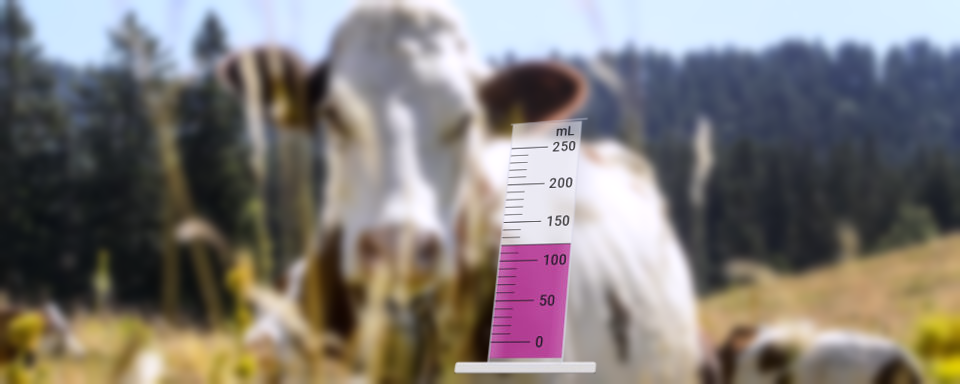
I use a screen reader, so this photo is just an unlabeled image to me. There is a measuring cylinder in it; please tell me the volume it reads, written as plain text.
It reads 120 mL
